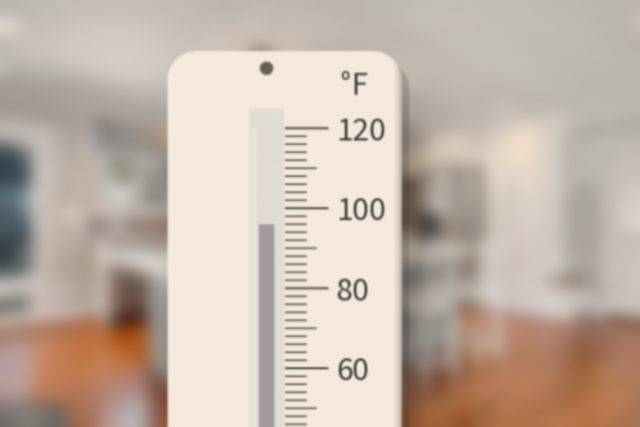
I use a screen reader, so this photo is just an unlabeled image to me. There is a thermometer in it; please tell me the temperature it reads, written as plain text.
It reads 96 °F
